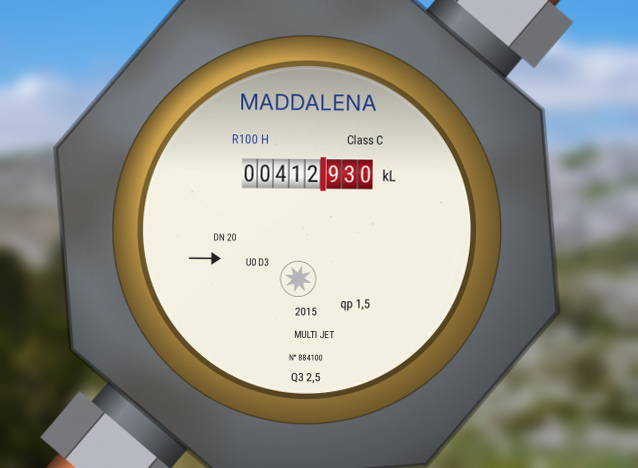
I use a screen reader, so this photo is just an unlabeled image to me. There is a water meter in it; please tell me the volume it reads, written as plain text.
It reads 412.930 kL
